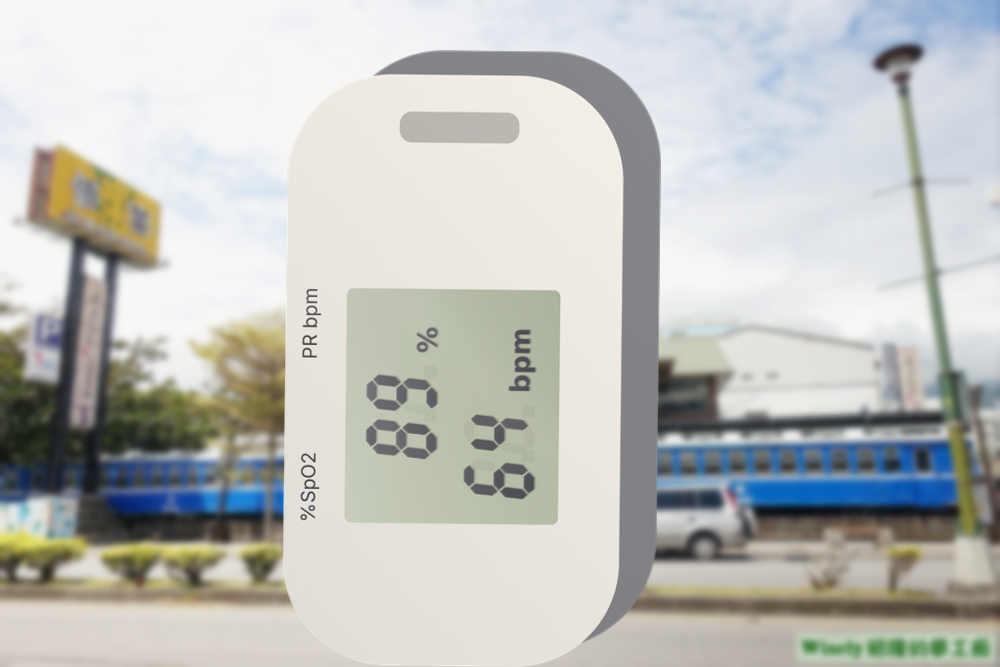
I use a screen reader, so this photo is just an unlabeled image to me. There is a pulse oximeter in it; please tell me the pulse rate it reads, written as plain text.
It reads 64 bpm
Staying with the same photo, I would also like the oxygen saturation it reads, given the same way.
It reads 89 %
